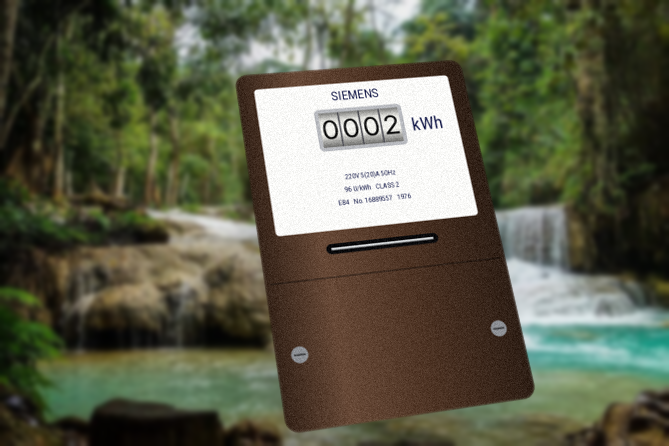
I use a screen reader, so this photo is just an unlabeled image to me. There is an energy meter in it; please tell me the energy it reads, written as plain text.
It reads 2 kWh
